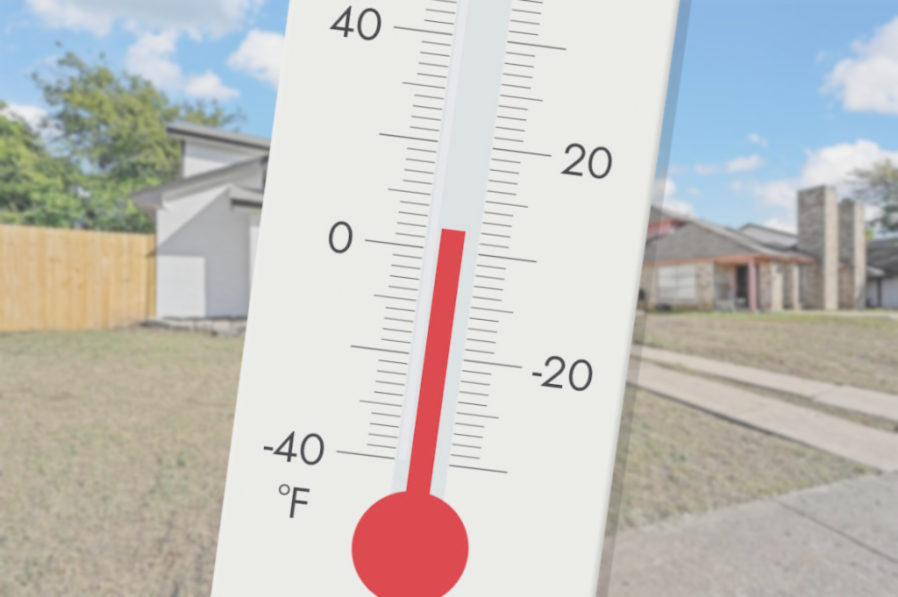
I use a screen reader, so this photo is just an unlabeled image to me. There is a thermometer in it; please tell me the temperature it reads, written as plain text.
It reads 4 °F
